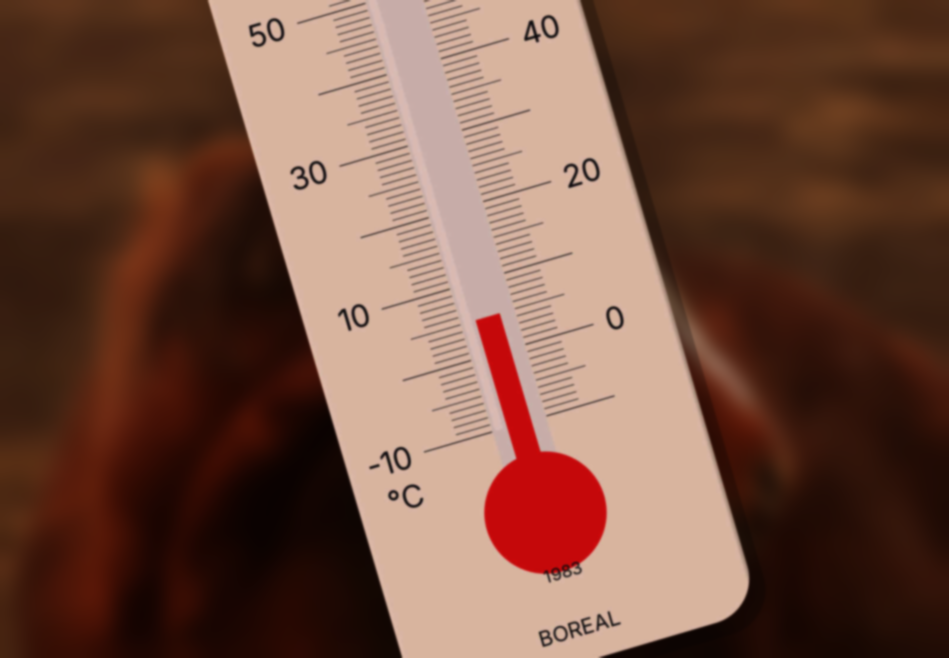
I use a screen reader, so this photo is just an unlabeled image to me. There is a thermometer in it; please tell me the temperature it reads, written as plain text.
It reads 5 °C
